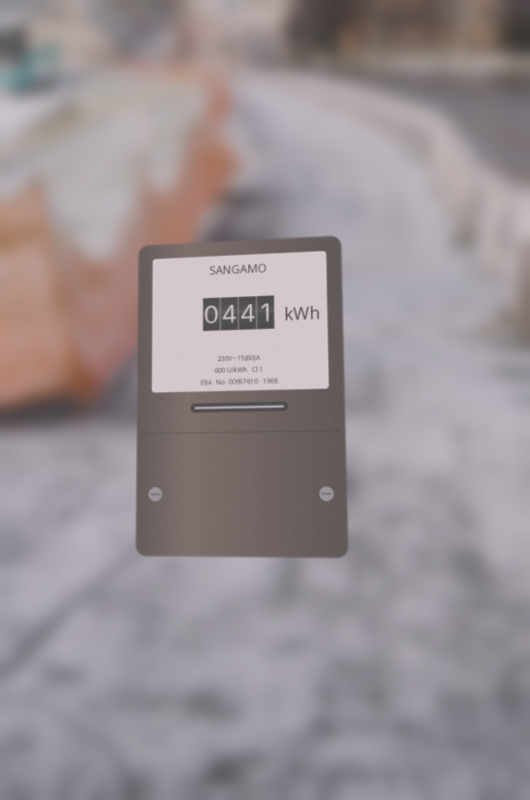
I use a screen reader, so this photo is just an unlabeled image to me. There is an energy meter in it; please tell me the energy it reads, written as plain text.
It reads 441 kWh
